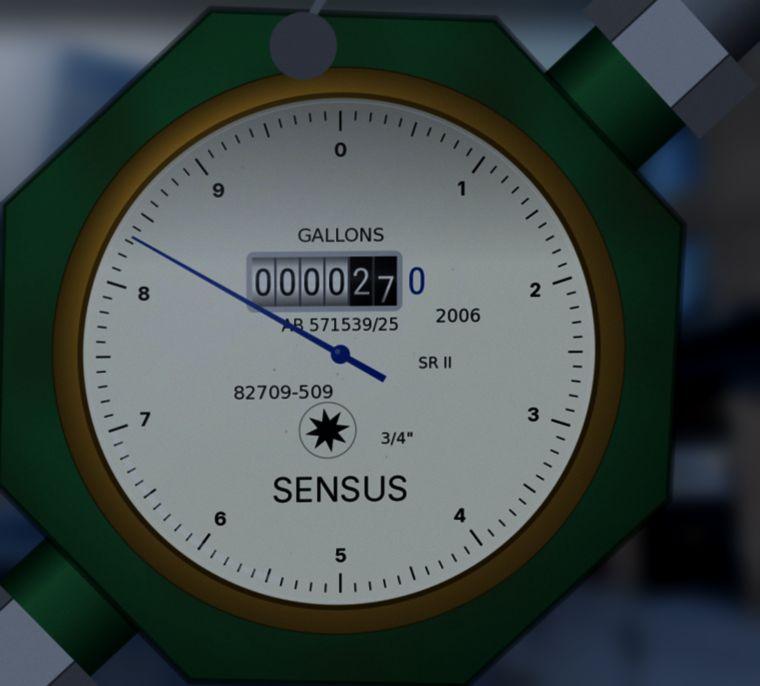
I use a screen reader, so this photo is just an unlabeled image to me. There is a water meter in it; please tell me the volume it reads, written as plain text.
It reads 268.3 gal
